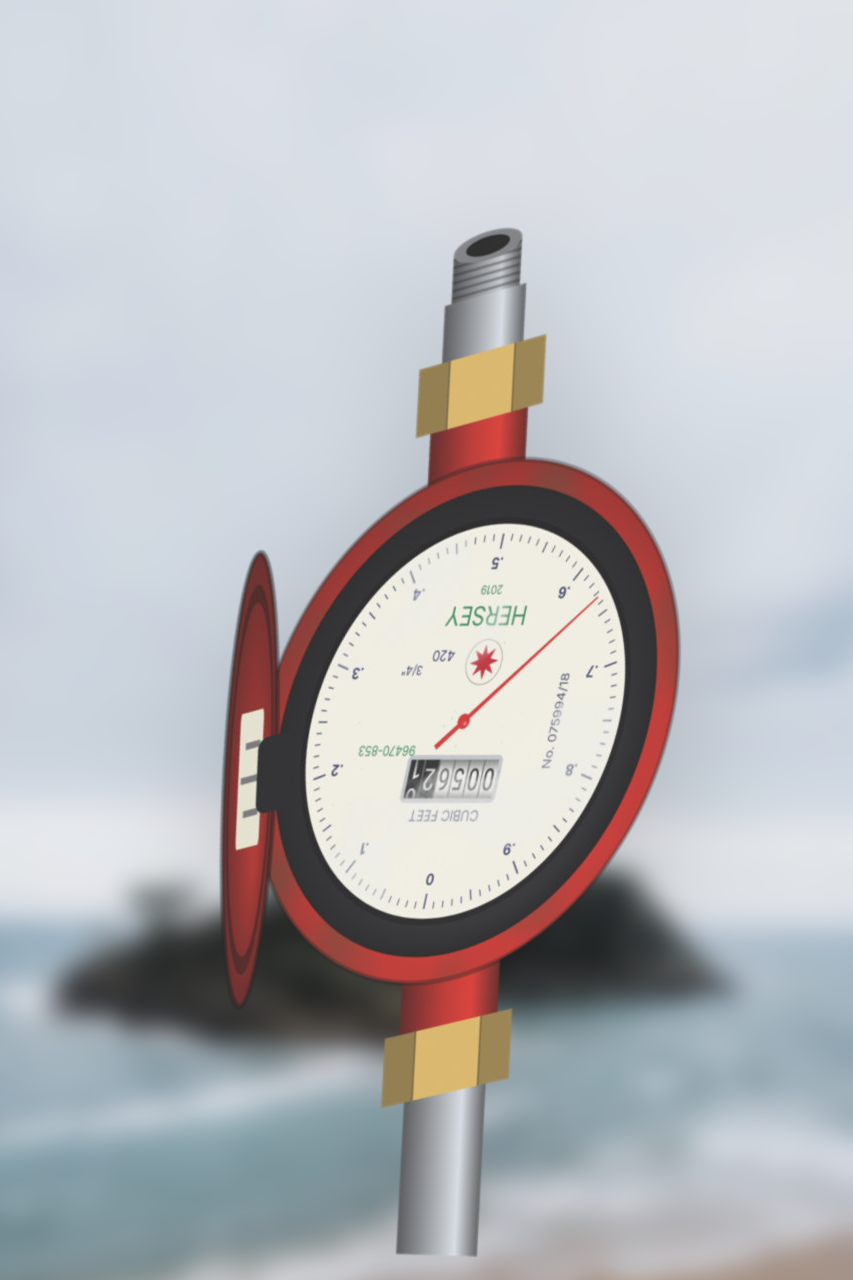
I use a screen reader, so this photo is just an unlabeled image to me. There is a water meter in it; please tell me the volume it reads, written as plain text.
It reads 5620.63 ft³
